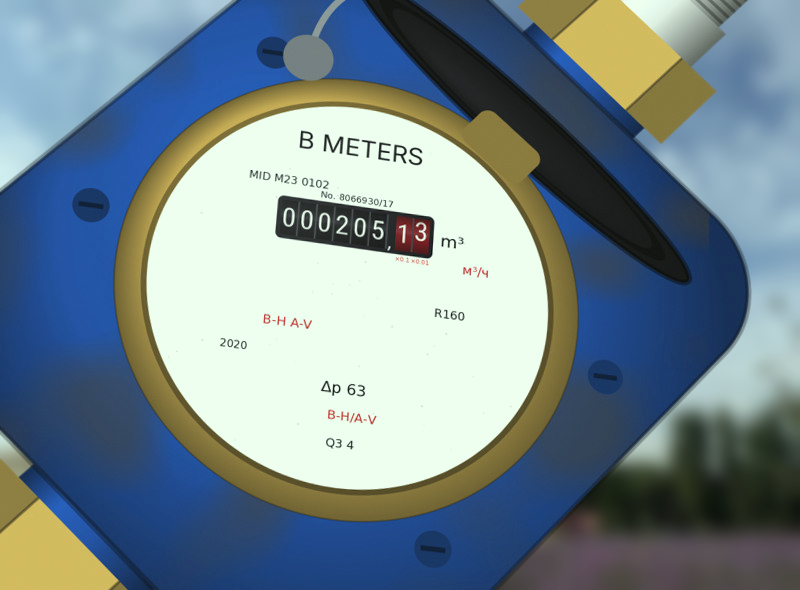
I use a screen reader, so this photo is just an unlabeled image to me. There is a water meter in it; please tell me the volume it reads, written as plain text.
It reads 205.13 m³
